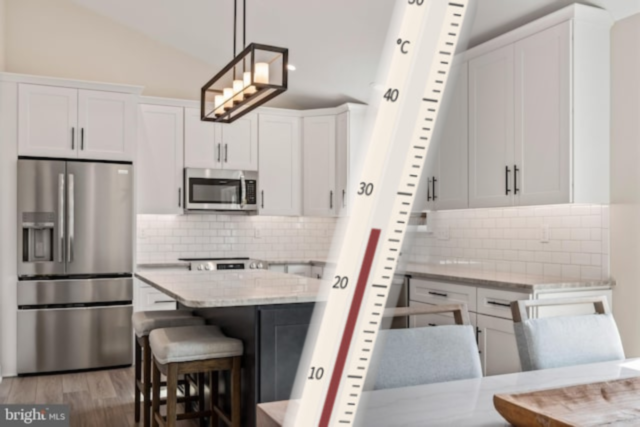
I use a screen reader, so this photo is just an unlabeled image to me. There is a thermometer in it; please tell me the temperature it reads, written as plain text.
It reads 26 °C
